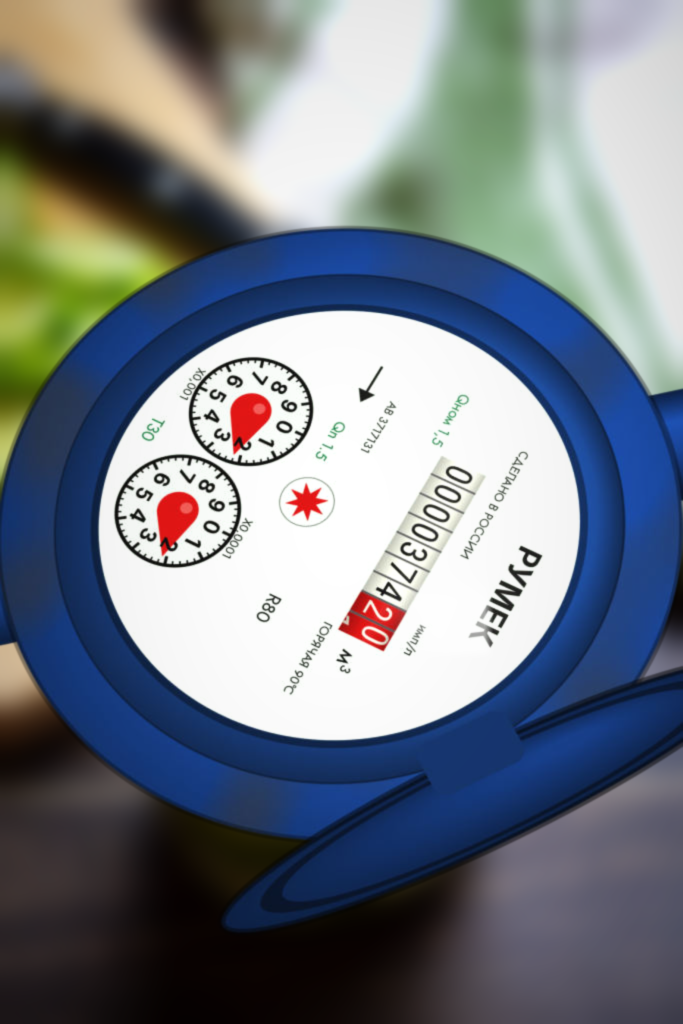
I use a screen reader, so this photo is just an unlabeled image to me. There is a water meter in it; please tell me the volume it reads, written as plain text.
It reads 374.2022 m³
